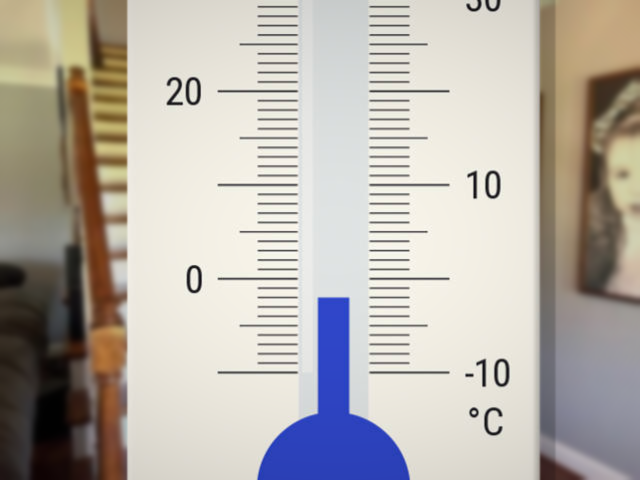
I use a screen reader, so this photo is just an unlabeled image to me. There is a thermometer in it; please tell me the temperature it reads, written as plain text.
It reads -2 °C
